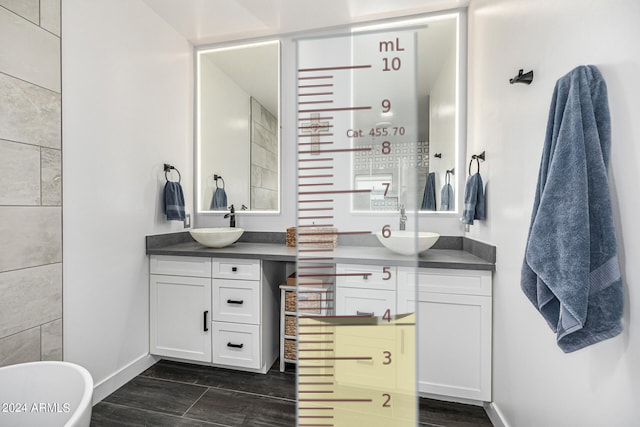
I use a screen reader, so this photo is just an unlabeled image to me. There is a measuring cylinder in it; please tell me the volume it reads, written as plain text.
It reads 3.8 mL
